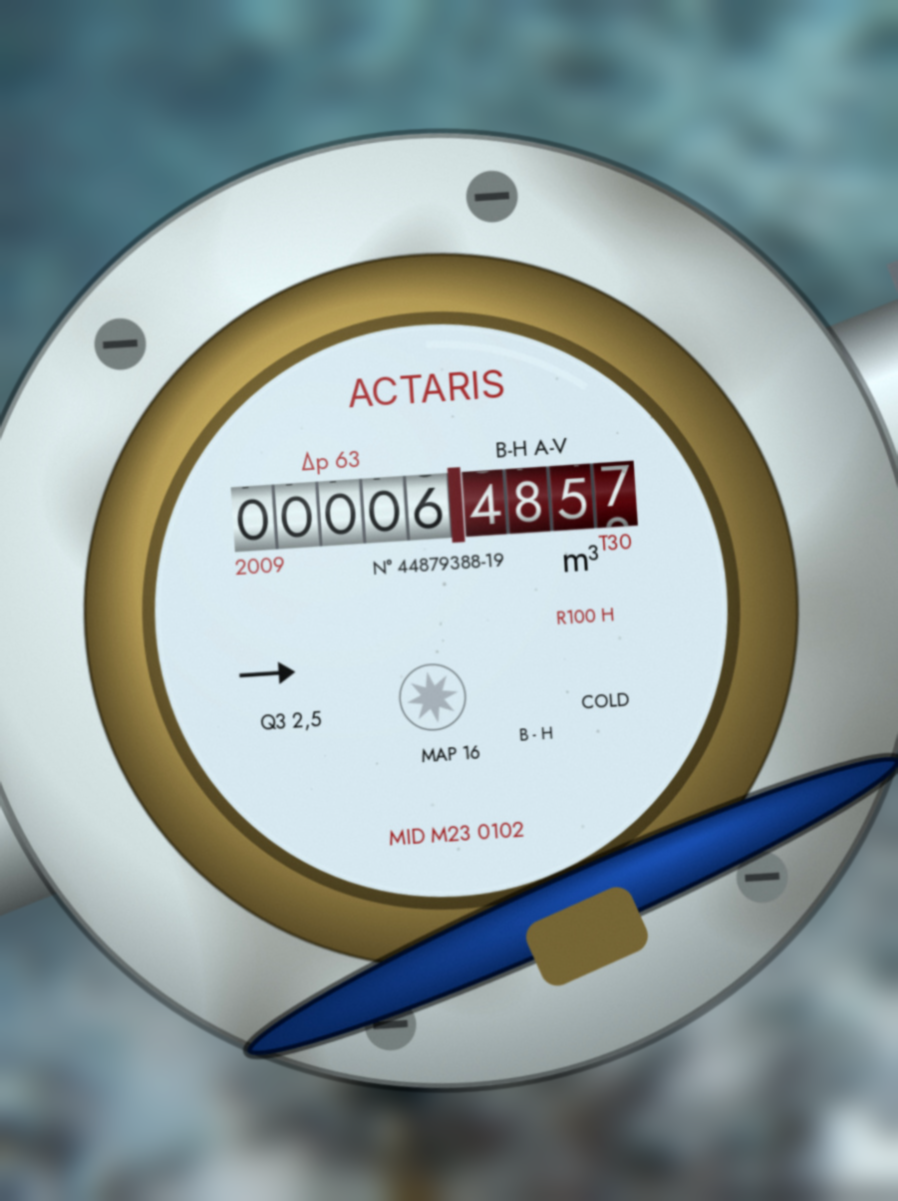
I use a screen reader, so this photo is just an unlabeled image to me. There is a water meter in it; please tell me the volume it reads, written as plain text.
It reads 6.4857 m³
